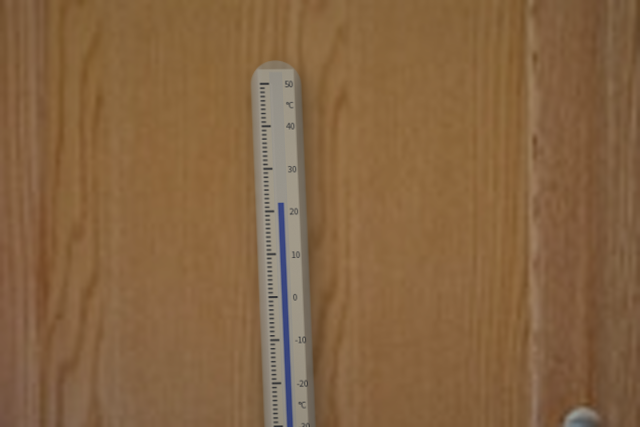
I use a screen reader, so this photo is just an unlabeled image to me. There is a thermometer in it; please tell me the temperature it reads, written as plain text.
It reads 22 °C
